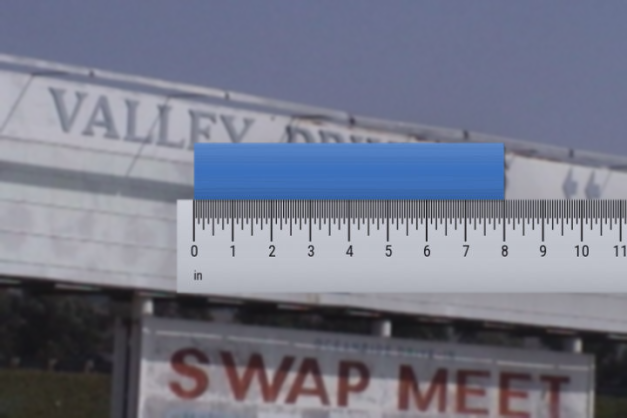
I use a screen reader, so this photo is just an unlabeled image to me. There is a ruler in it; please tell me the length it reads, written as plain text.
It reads 8 in
